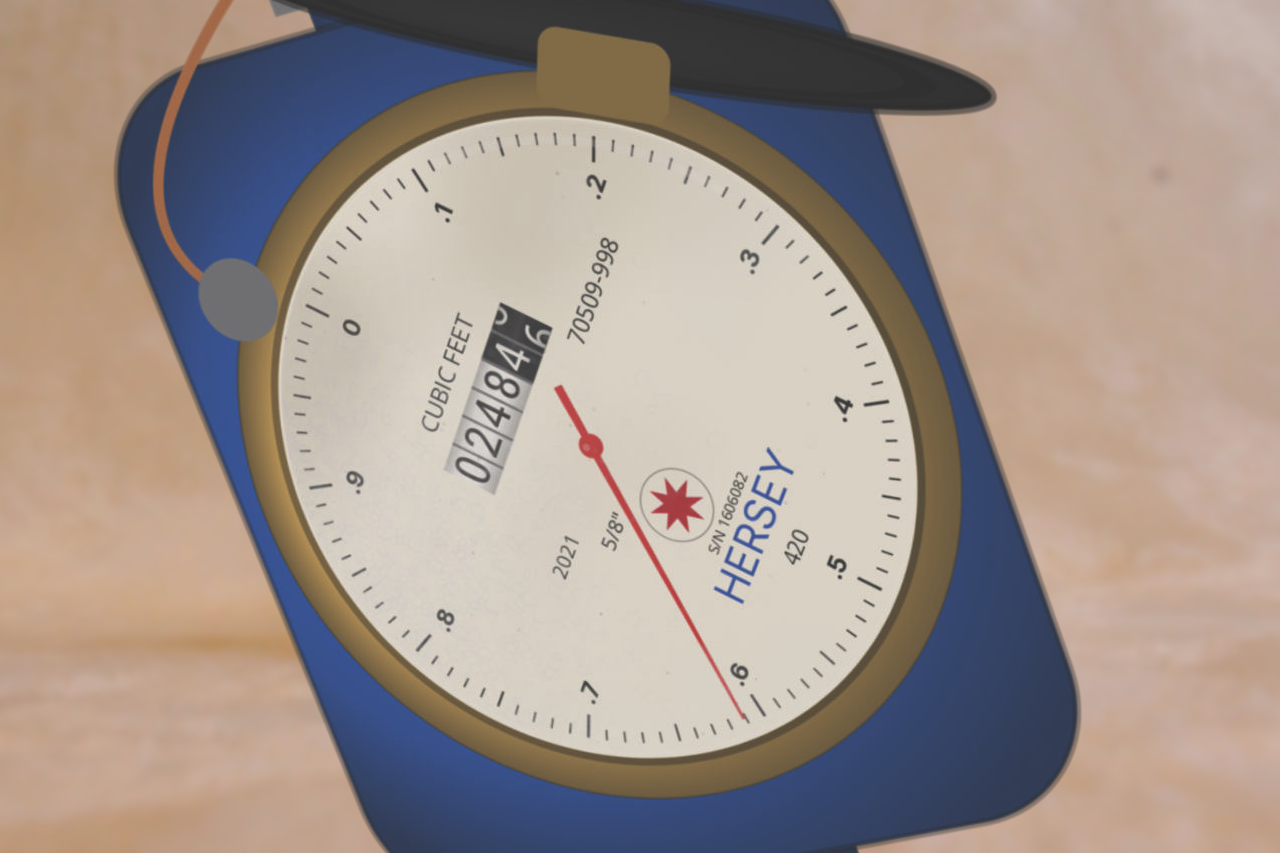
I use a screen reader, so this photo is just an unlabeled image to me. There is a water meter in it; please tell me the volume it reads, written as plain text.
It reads 24845.61 ft³
